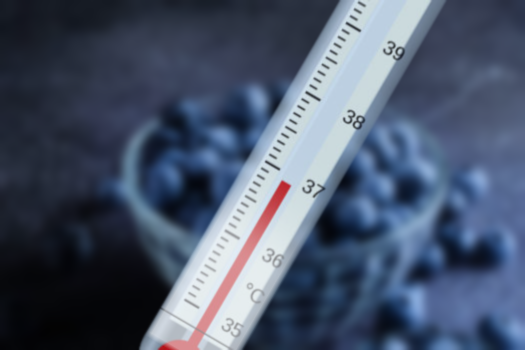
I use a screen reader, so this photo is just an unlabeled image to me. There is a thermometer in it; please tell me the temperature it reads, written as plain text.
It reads 36.9 °C
